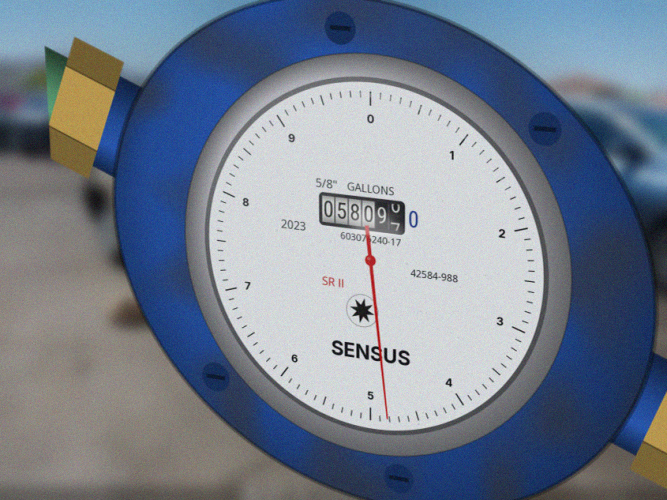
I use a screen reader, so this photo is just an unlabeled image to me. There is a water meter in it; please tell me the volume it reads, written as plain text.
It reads 580964.8 gal
